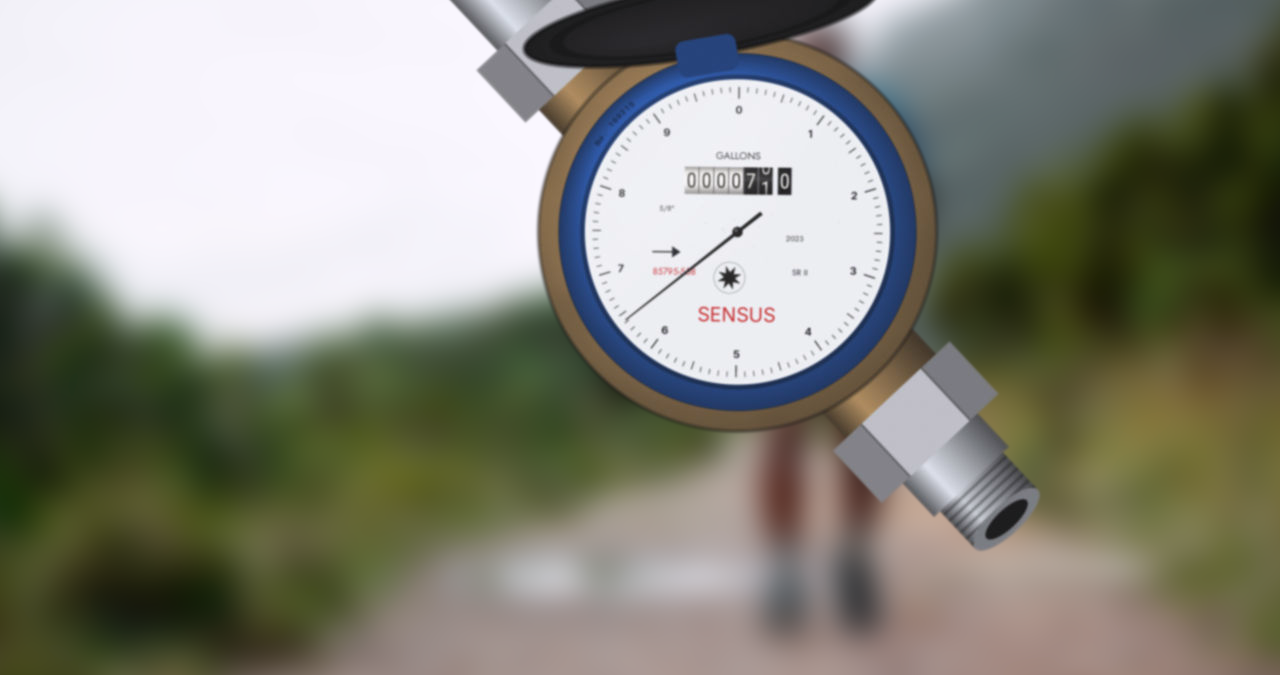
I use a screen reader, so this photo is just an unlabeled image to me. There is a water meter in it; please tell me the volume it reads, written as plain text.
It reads 706.4 gal
